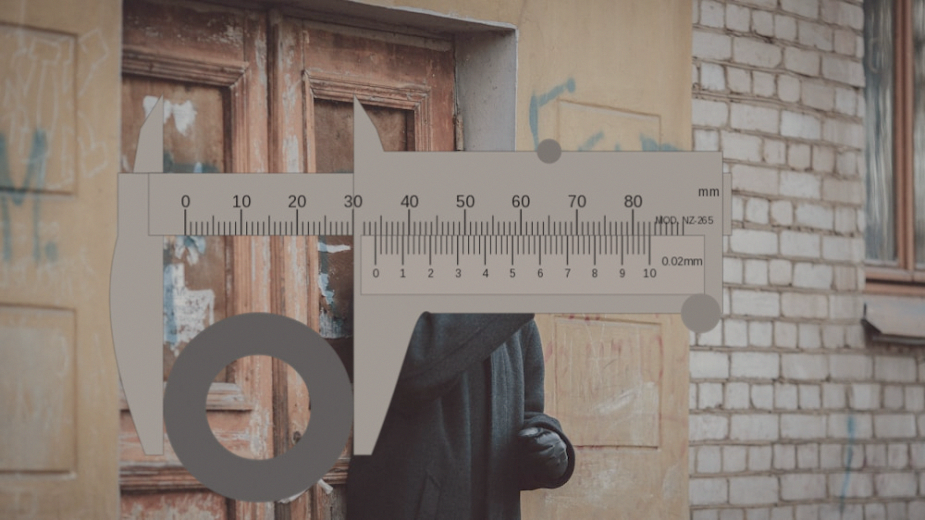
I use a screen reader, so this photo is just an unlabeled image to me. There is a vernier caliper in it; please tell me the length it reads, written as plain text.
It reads 34.0 mm
